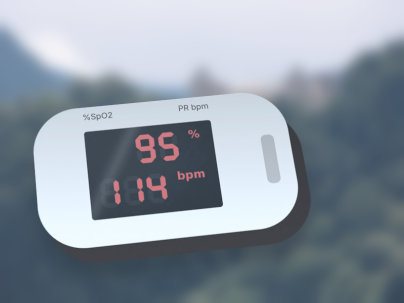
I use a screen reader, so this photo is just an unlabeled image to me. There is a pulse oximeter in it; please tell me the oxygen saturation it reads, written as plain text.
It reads 95 %
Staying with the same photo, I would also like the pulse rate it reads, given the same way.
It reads 114 bpm
